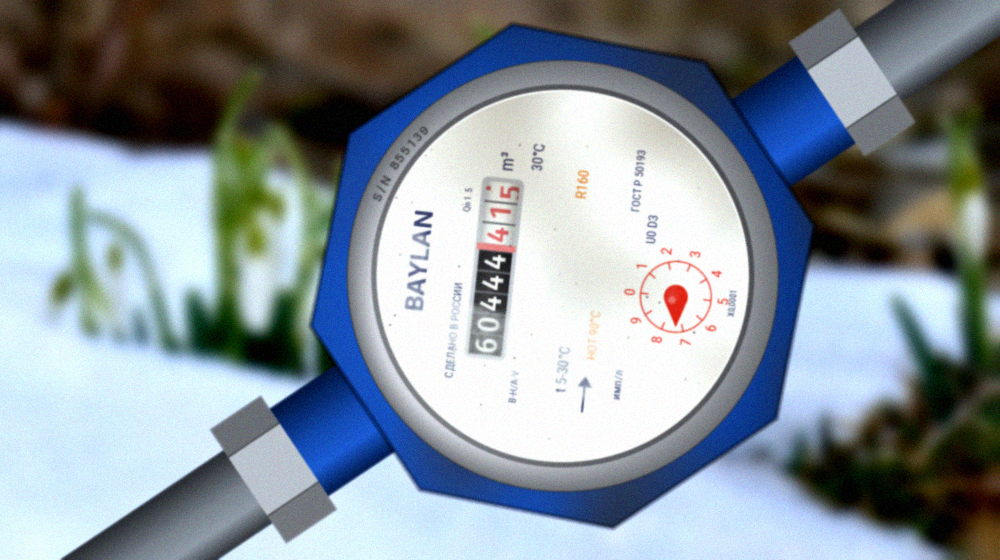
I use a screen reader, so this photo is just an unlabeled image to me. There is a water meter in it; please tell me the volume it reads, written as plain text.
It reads 60444.4147 m³
